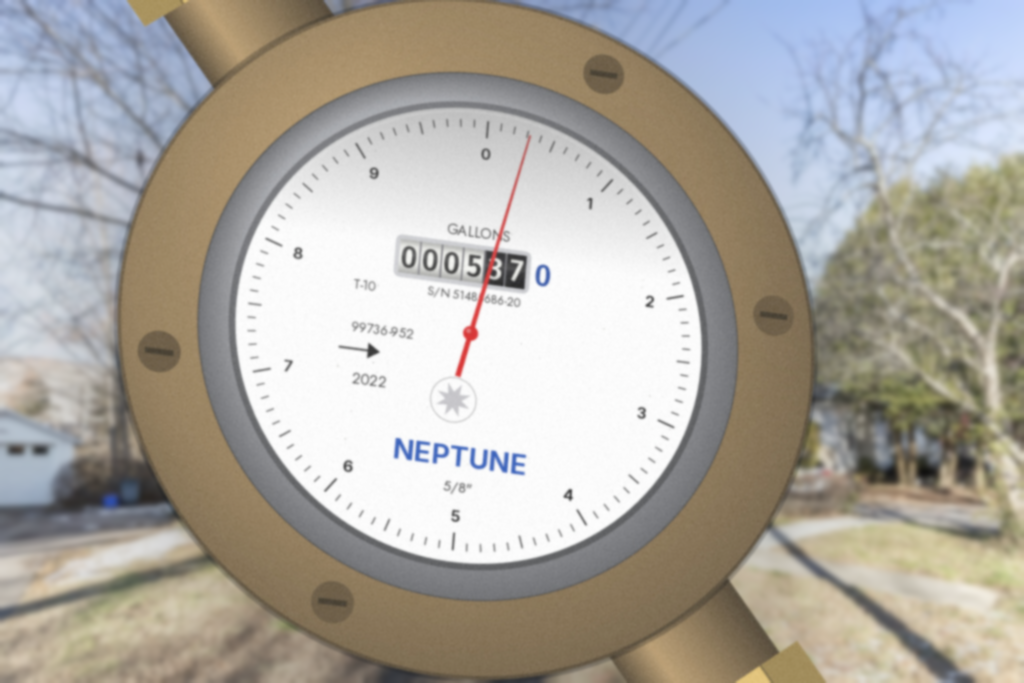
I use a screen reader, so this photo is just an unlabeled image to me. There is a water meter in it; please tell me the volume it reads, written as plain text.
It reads 5370.3 gal
